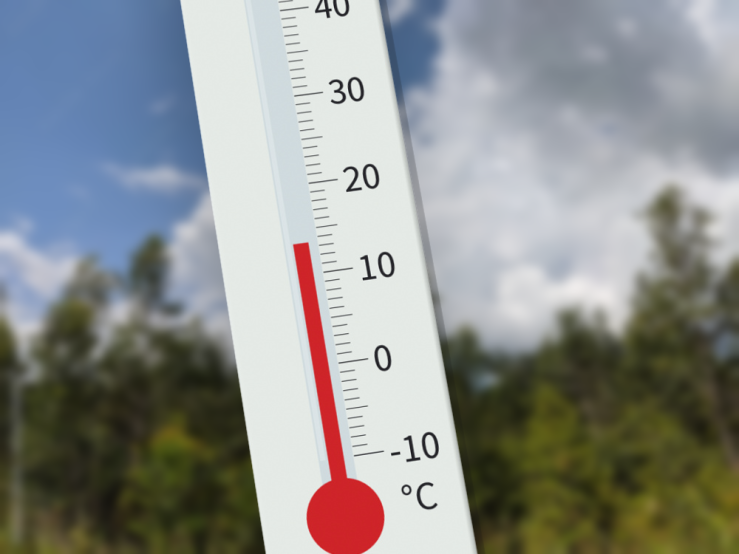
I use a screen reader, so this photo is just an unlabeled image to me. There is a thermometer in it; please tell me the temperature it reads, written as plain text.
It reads 13.5 °C
